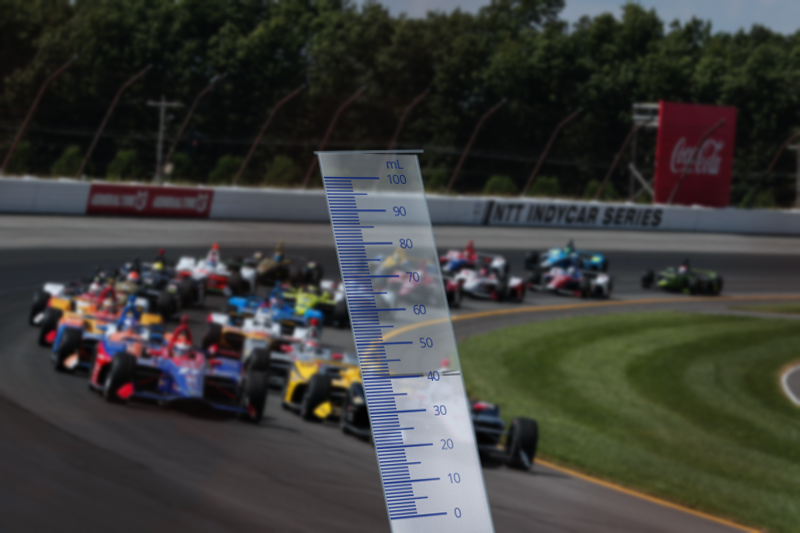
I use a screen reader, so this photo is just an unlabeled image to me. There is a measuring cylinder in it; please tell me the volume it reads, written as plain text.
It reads 40 mL
